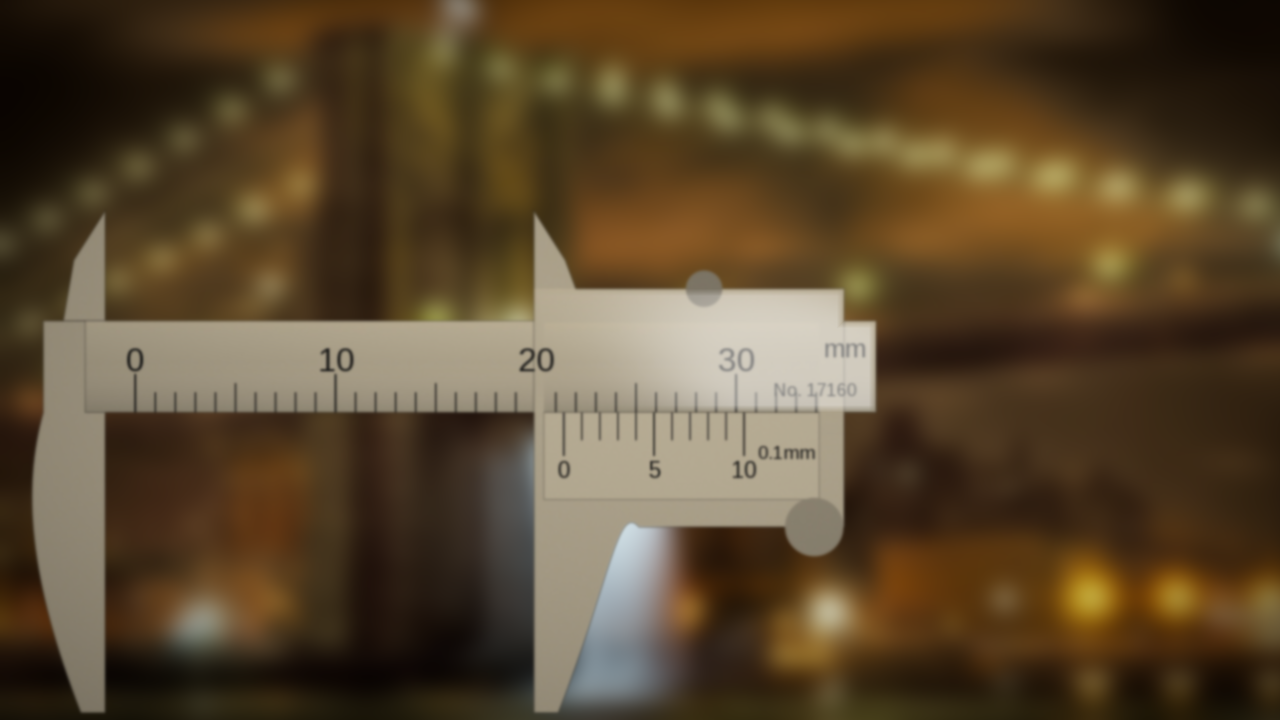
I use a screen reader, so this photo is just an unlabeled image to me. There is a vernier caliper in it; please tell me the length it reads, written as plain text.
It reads 21.4 mm
